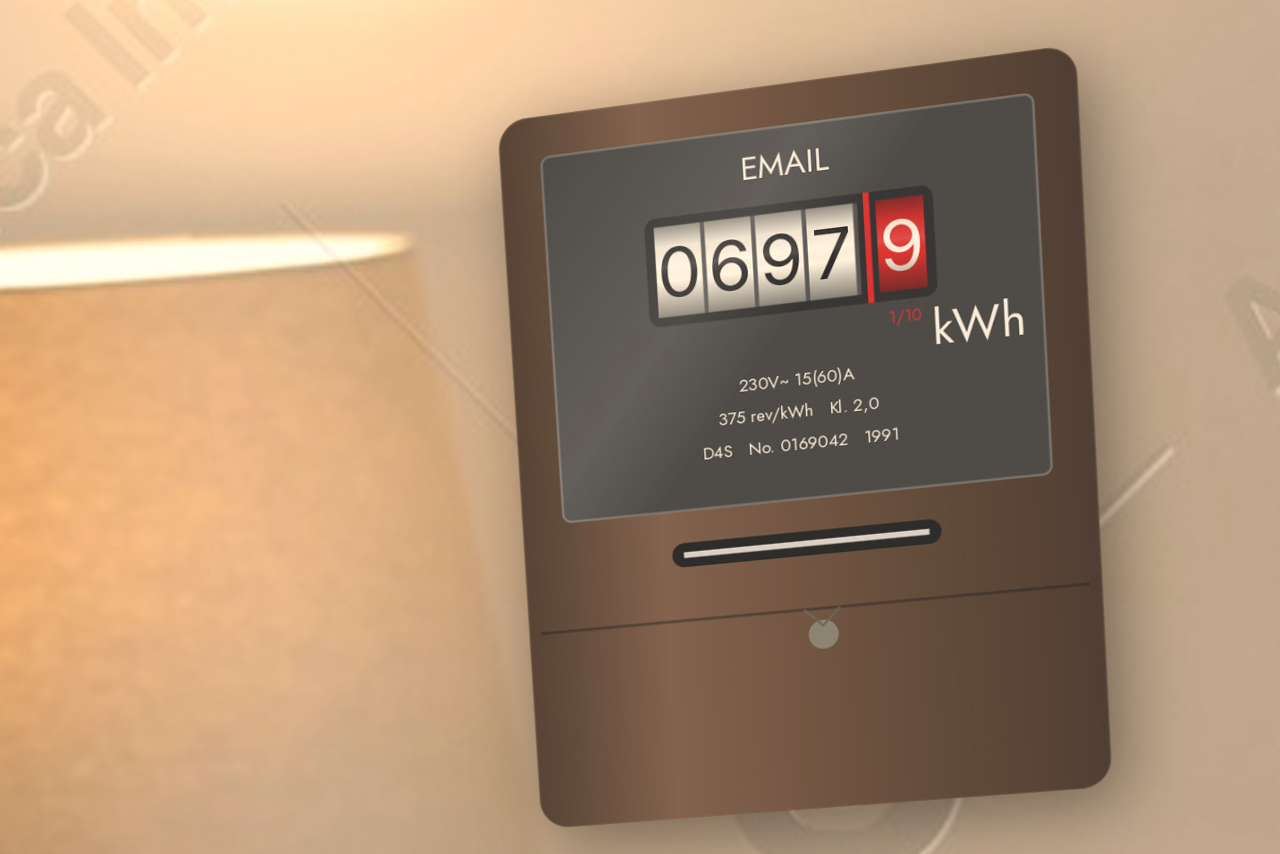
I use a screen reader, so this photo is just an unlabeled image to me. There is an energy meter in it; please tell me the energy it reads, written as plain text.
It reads 697.9 kWh
